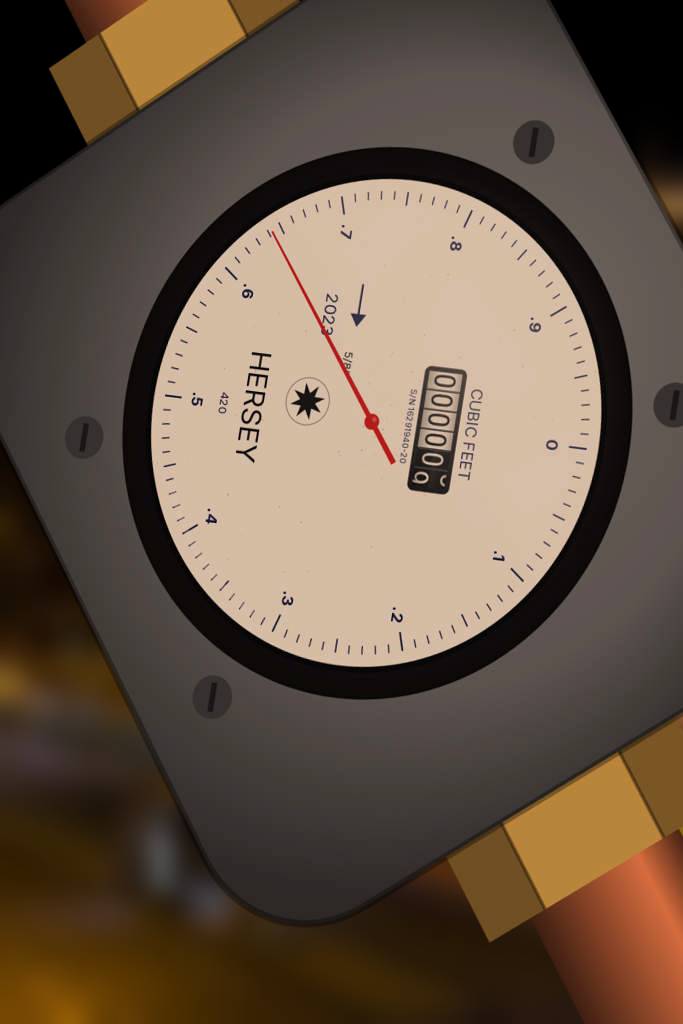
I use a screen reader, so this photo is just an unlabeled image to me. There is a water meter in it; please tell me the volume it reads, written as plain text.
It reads 8.64 ft³
